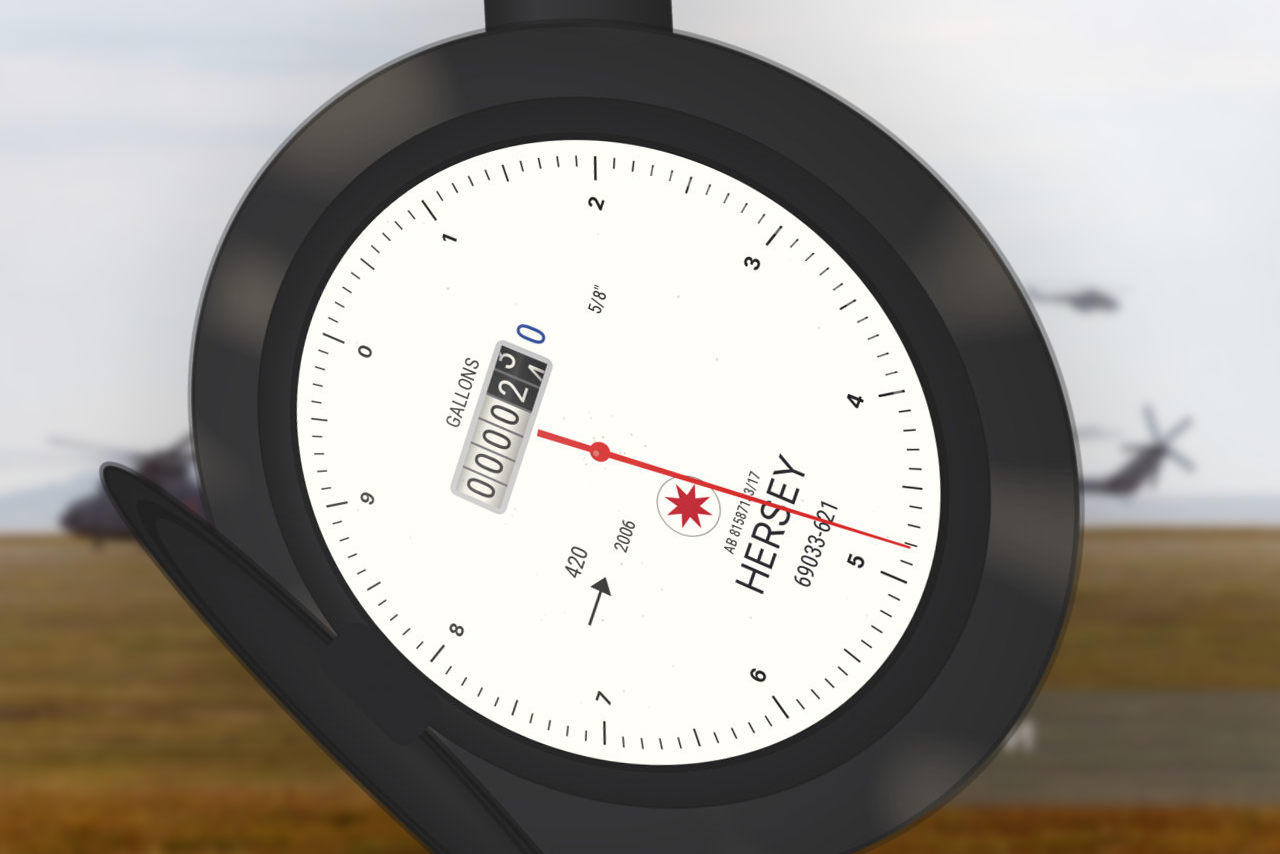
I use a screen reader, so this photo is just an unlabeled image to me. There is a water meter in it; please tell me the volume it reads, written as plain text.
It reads 234.8 gal
